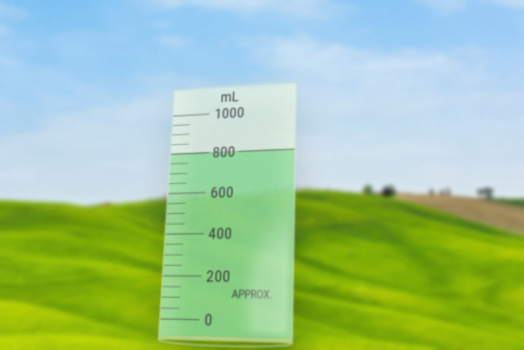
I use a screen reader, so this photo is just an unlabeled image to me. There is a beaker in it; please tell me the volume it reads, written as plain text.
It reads 800 mL
